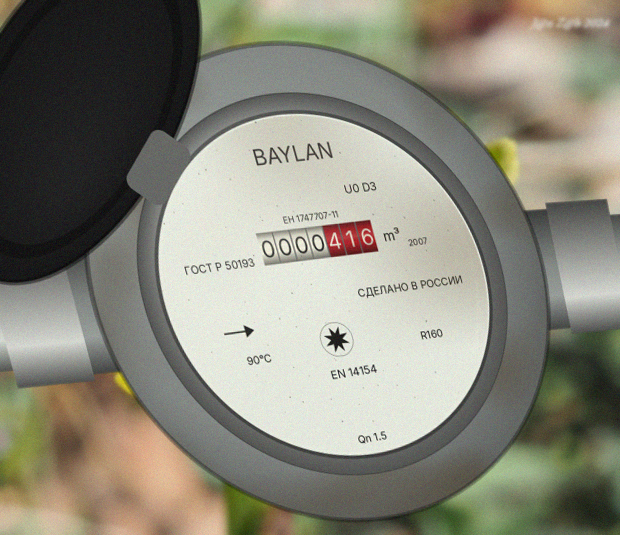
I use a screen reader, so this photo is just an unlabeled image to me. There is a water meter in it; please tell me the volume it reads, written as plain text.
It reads 0.416 m³
